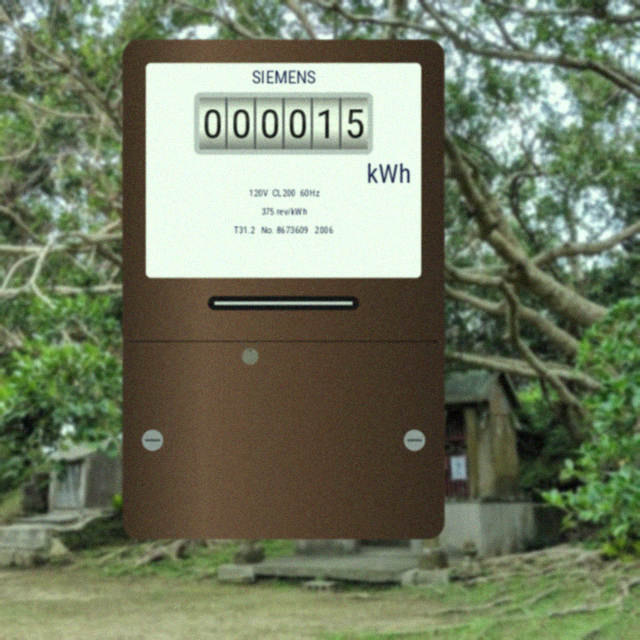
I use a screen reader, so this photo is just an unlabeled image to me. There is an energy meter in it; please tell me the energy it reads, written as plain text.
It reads 15 kWh
